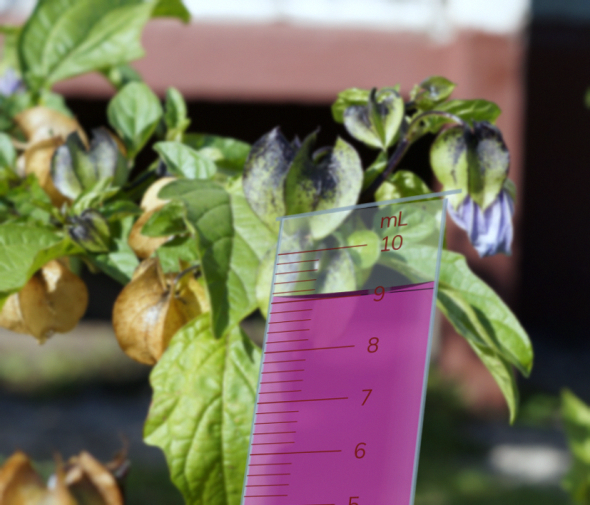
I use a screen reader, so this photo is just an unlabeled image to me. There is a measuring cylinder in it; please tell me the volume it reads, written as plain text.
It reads 9 mL
